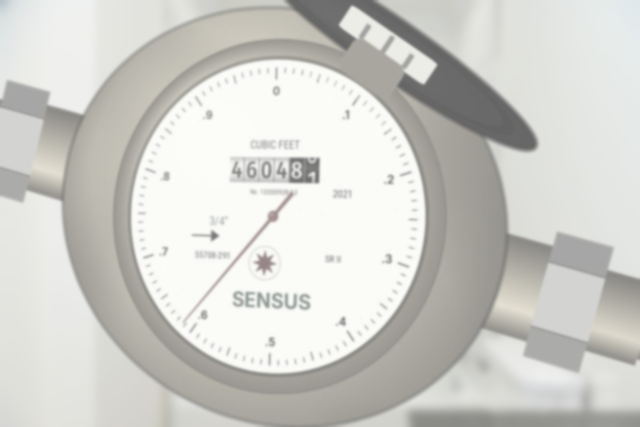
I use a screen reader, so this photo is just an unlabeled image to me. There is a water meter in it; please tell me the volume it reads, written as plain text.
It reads 460480.61 ft³
